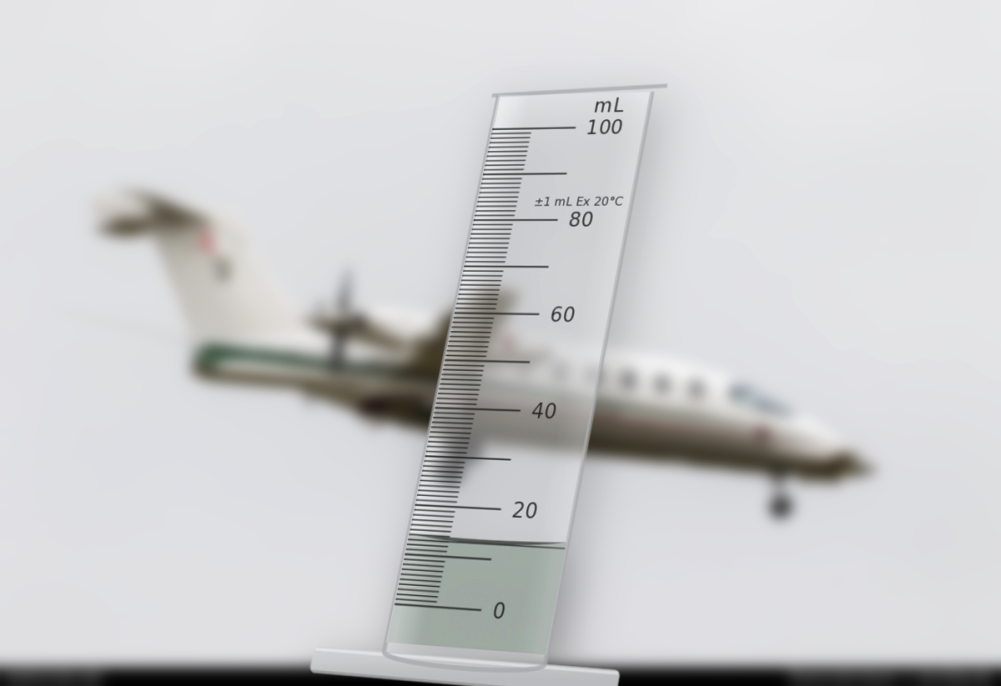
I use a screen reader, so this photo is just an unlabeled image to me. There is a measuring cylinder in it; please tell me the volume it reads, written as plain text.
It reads 13 mL
